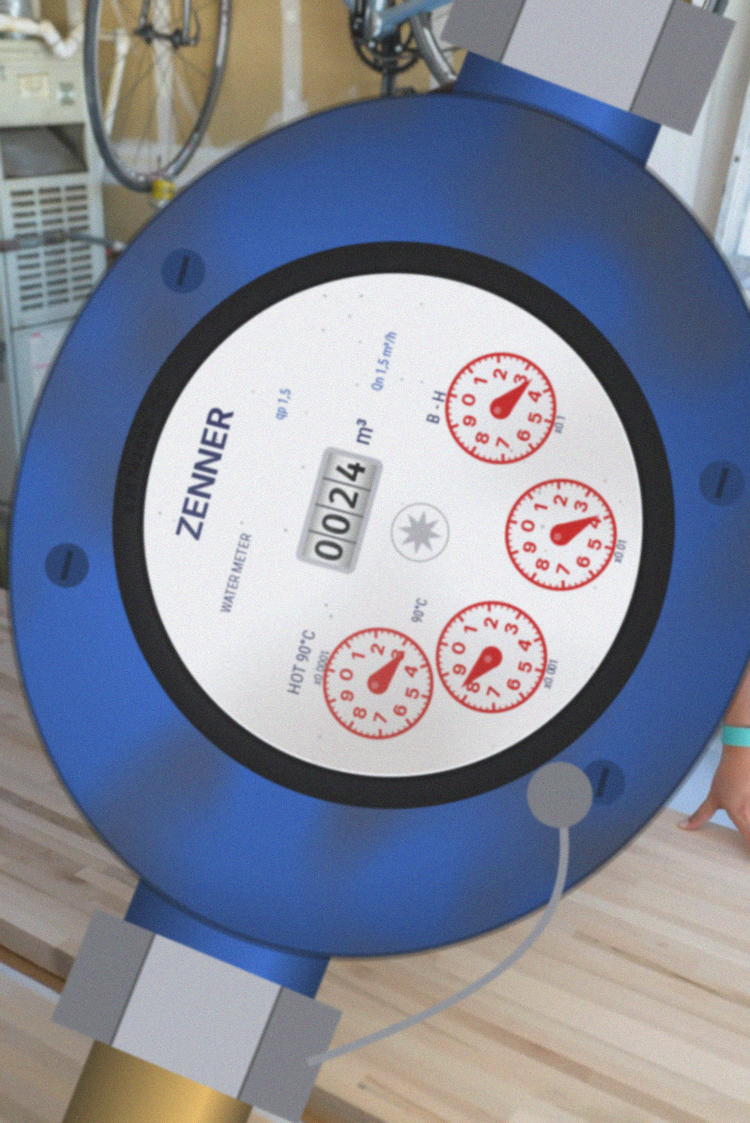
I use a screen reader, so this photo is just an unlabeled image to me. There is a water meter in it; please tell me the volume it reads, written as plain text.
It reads 24.3383 m³
